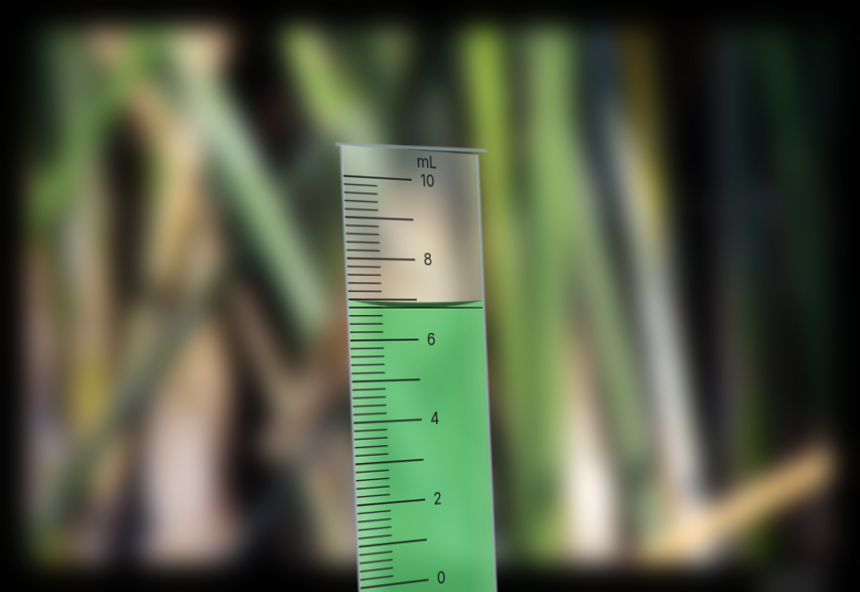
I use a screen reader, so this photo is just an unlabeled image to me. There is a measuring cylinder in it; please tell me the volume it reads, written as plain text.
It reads 6.8 mL
